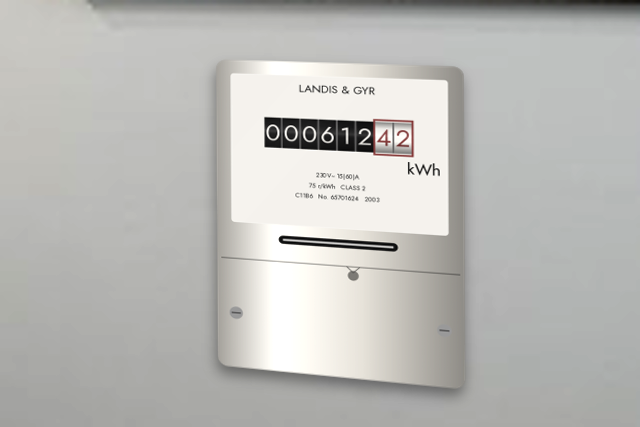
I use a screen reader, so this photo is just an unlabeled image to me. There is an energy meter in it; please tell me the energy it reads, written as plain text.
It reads 612.42 kWh
